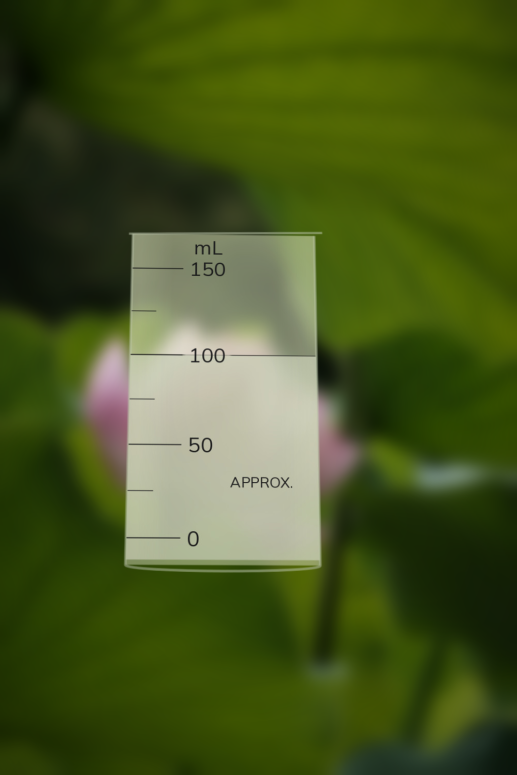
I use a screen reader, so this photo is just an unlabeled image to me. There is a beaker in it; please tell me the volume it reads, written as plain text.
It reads 100 mL
